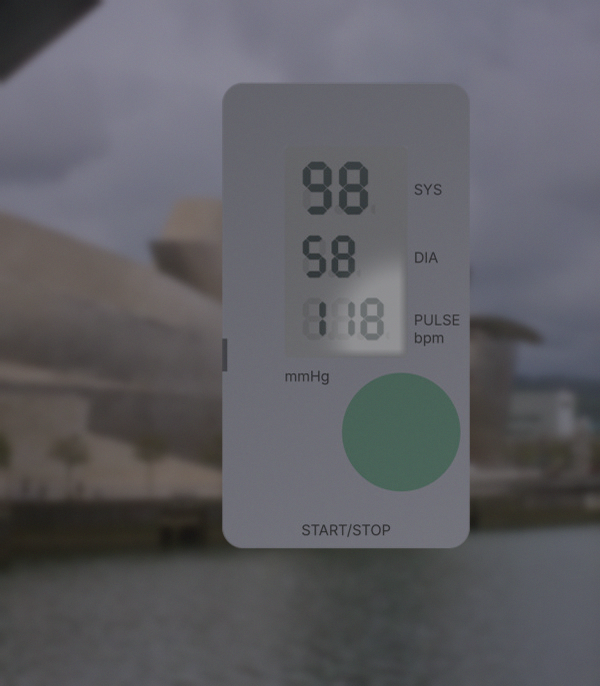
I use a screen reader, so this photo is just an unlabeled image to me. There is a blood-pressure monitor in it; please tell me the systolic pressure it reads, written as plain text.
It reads 98 mmHg
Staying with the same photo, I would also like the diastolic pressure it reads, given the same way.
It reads 58 mmHg
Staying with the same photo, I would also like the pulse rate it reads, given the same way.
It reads 118 bpm
